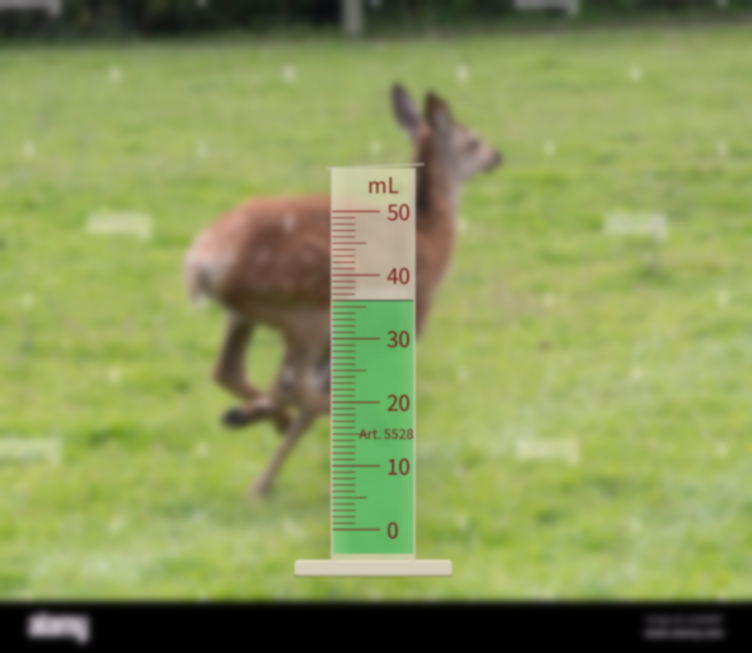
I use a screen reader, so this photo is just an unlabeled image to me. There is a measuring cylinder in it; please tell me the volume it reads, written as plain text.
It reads 36 mL
